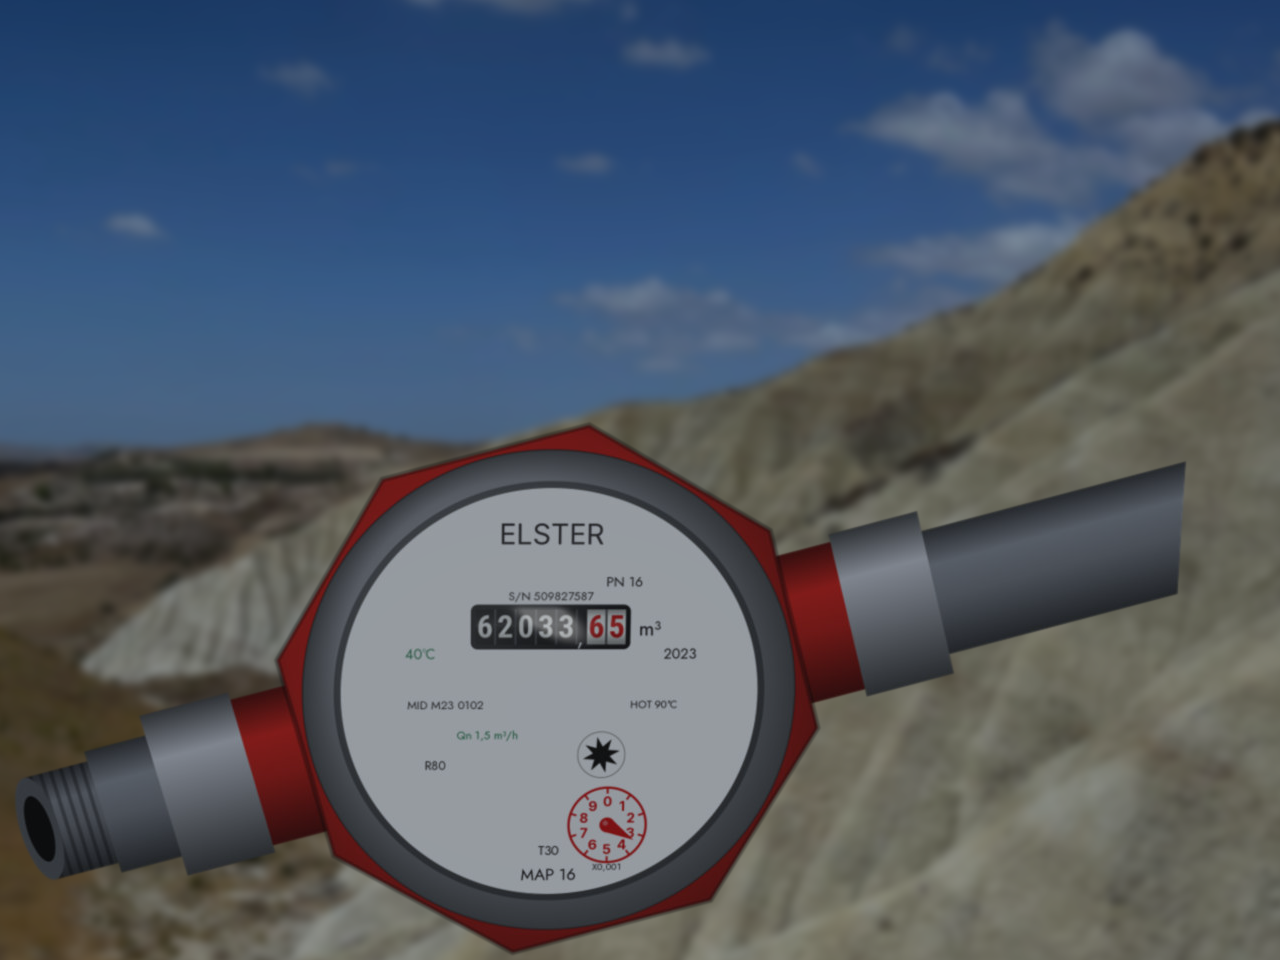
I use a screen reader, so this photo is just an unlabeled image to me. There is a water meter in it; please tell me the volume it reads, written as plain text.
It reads 62033.653 m³
